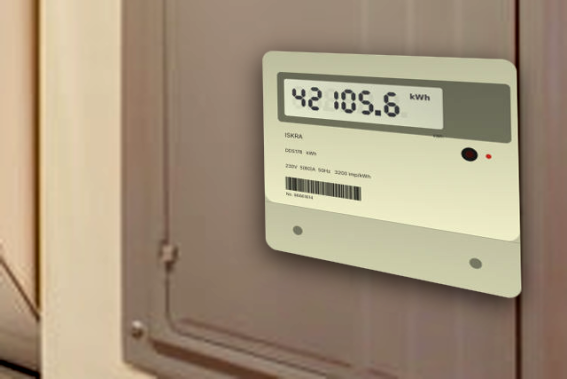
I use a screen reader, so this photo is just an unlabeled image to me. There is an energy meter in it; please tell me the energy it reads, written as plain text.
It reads 42105.6 kWh
